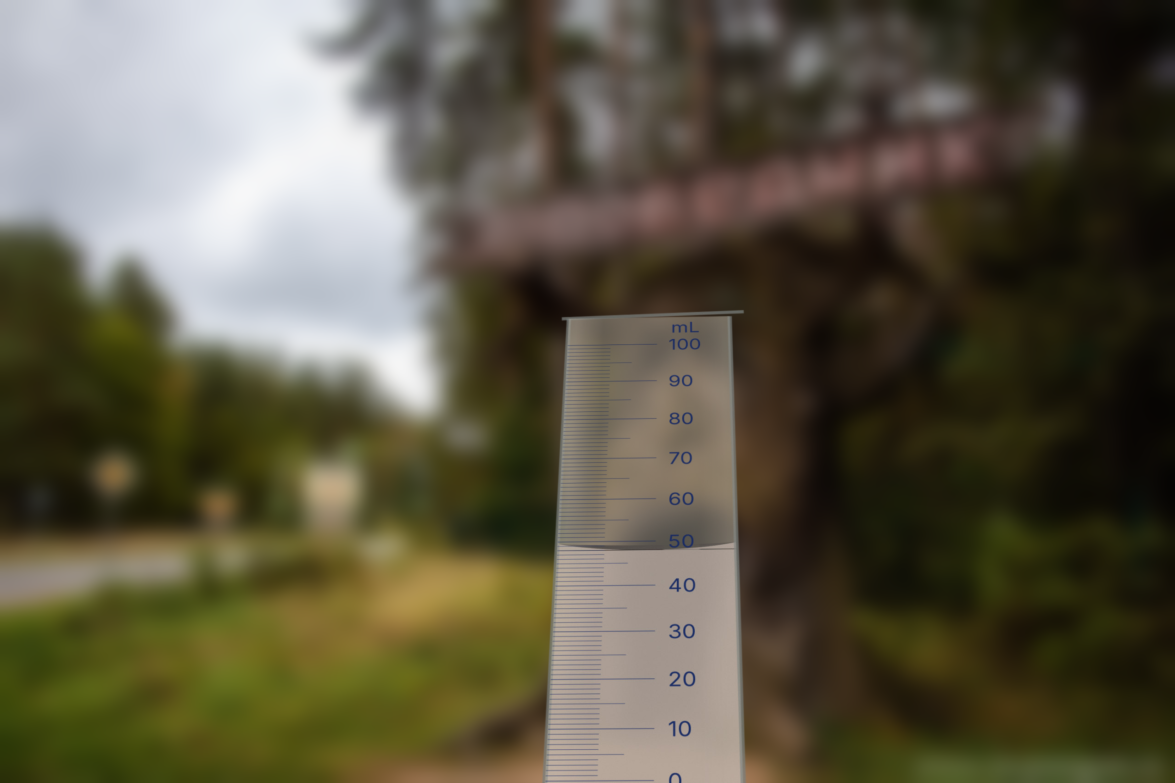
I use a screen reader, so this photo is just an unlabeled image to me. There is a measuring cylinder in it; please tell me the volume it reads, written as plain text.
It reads 48 mL
